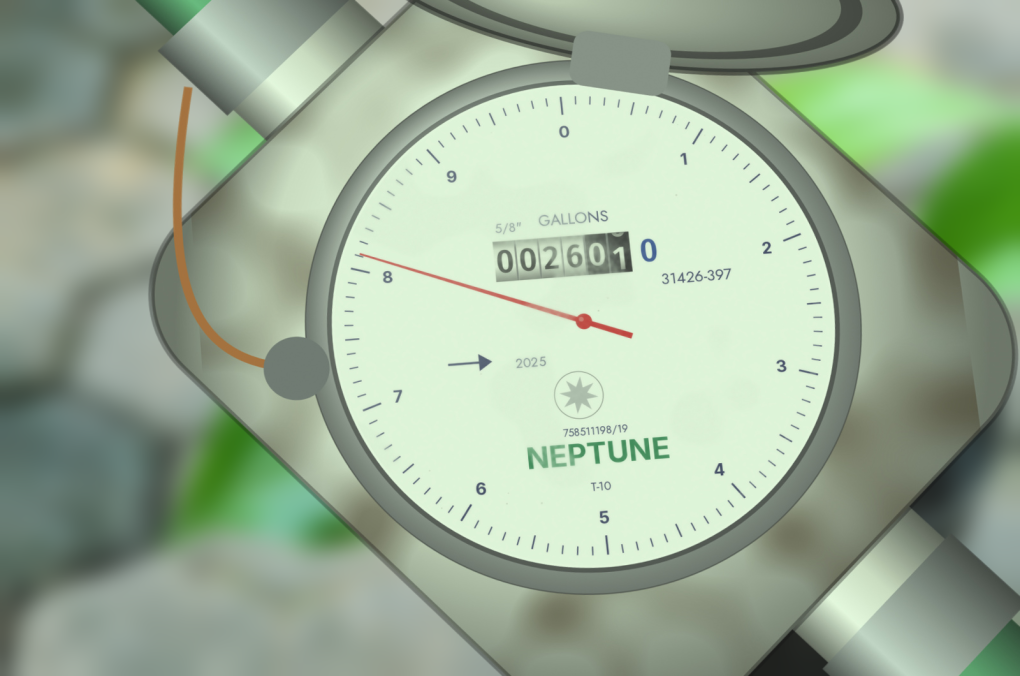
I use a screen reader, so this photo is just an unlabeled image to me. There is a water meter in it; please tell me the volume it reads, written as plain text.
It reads 26008.1 gal
